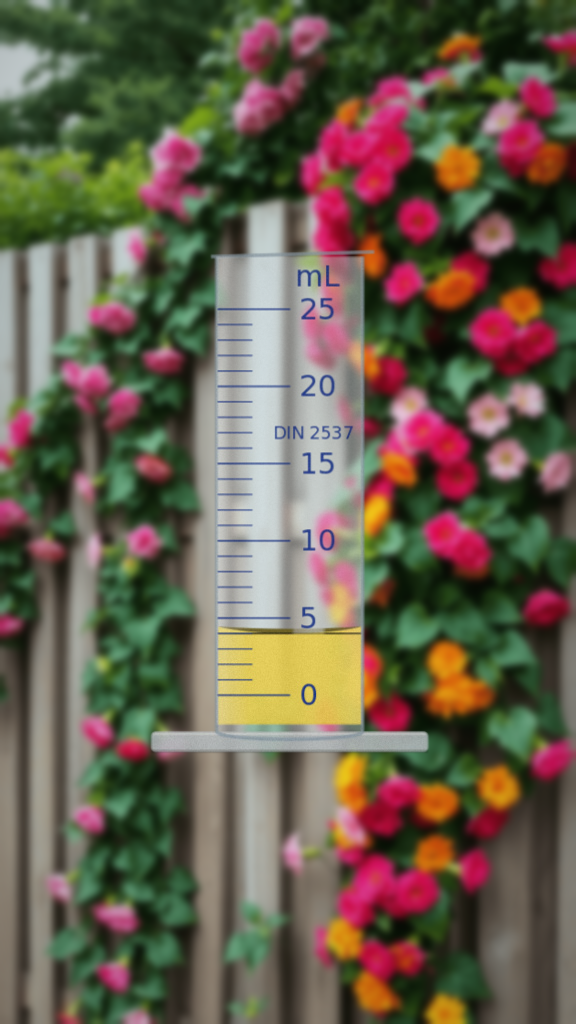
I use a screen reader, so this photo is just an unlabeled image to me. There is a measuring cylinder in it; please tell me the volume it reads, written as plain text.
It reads 4 mL
